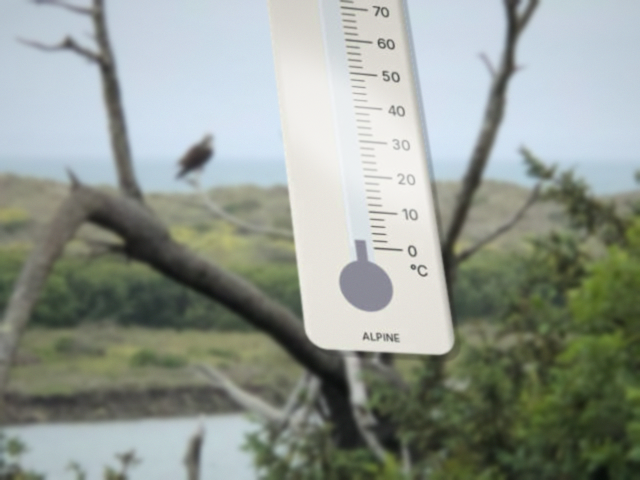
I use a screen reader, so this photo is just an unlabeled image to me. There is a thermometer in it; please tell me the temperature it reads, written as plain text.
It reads 2 °C
